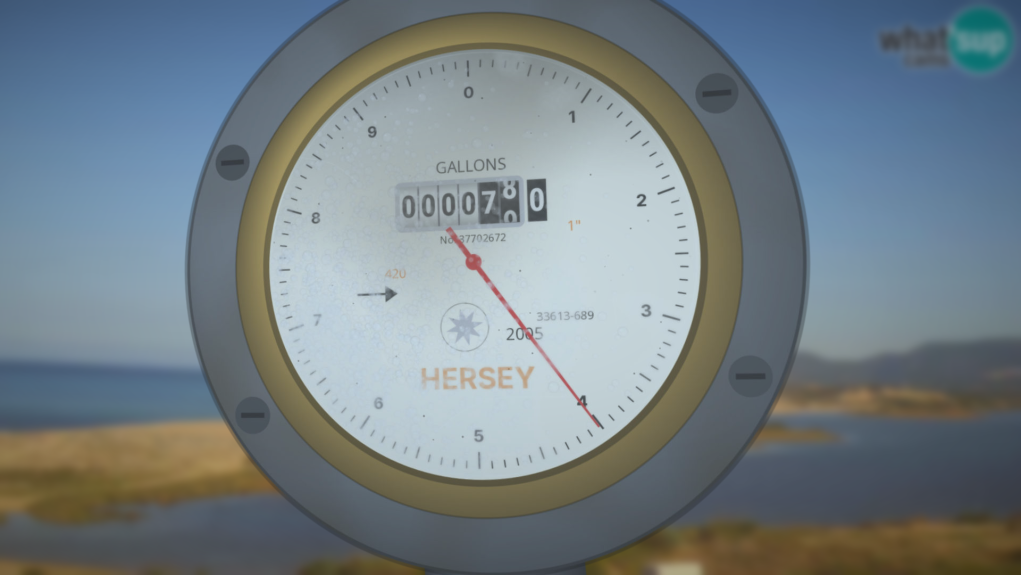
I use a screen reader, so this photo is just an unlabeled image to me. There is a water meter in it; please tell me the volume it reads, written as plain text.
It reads 784.0 gal
